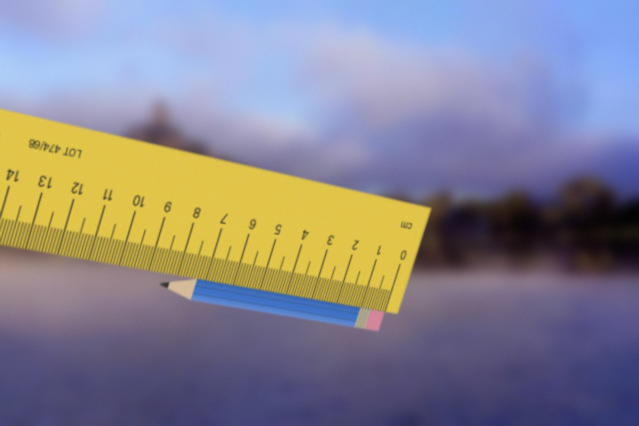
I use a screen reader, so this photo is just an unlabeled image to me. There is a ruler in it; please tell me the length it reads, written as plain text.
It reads 8.5 cm
